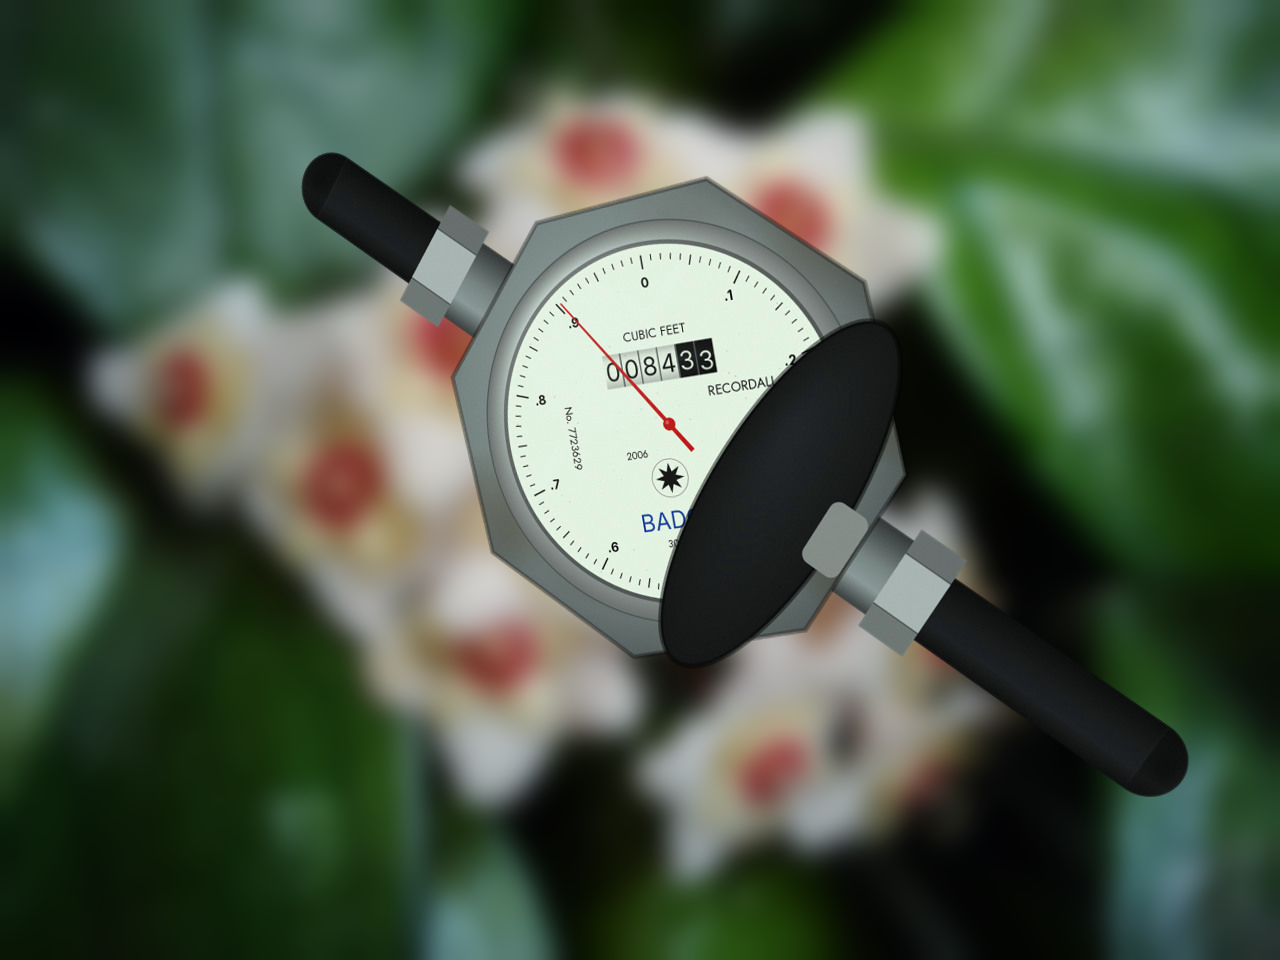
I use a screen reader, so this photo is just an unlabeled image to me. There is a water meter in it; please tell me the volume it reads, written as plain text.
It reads 8432.90 ft³
